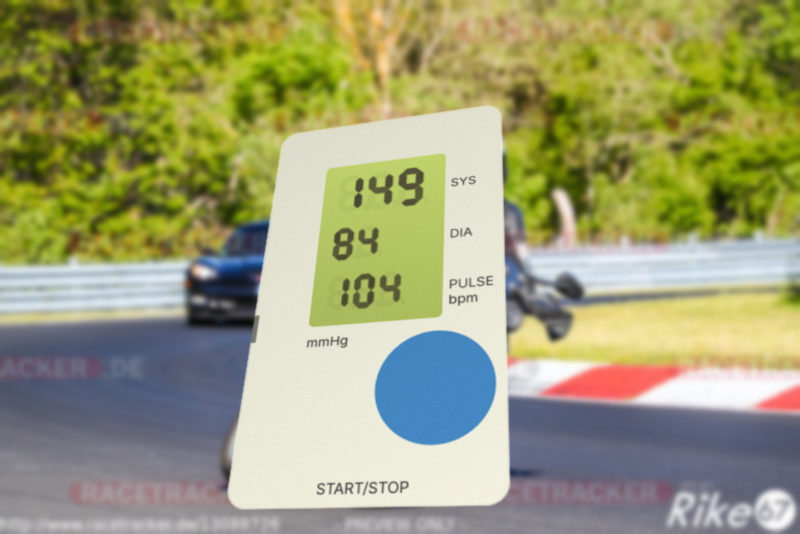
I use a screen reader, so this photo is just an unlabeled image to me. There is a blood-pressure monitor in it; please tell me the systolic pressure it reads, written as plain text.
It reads 149 mmHg
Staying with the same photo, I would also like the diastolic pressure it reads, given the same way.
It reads 84 mmHg
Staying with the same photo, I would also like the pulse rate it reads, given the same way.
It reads 104 bpm
